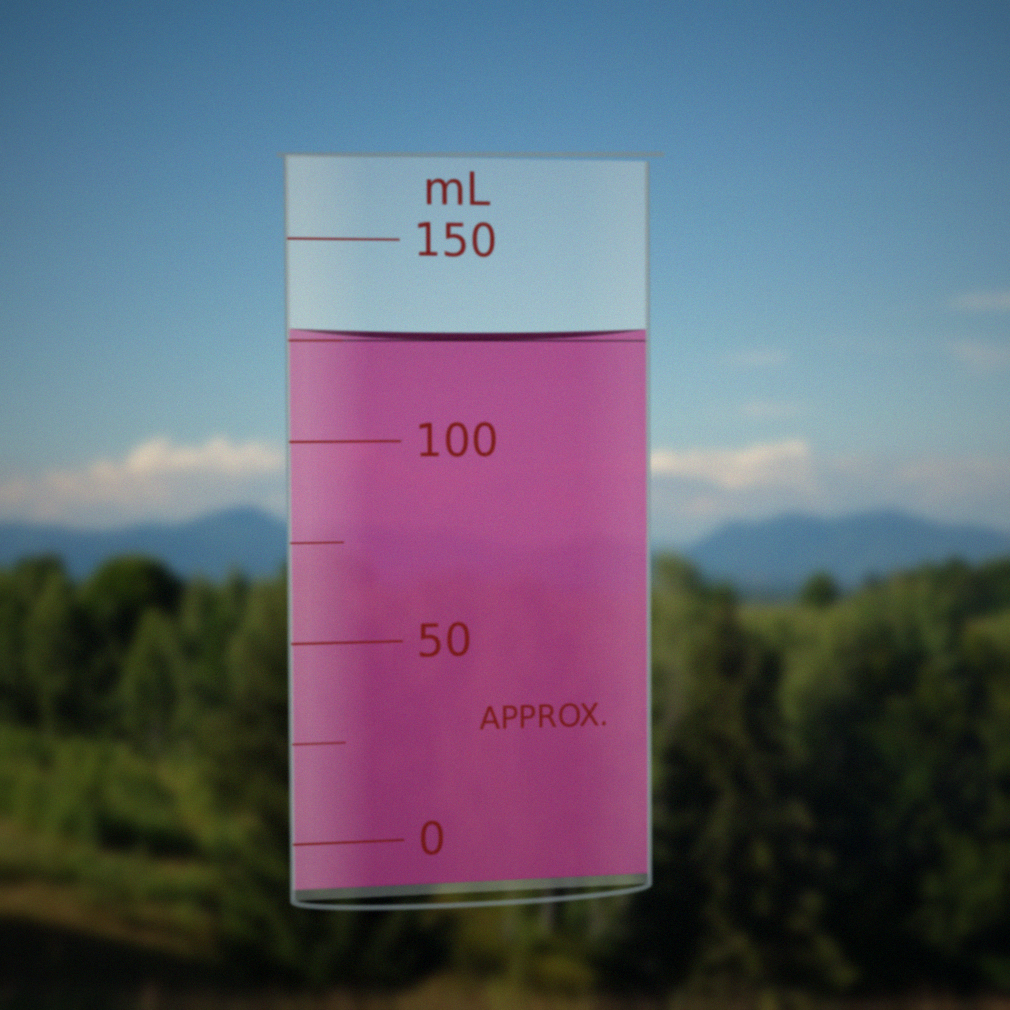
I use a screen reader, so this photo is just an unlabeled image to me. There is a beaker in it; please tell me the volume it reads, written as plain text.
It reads 125 mL
